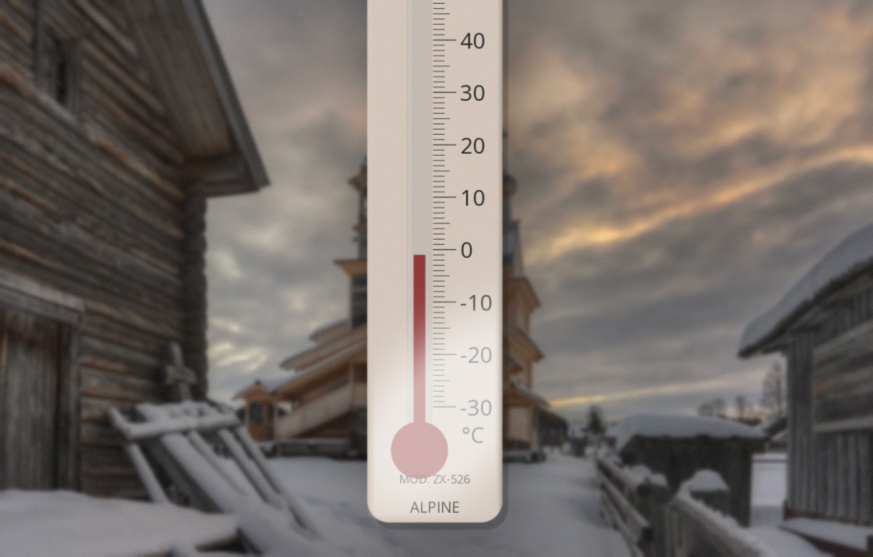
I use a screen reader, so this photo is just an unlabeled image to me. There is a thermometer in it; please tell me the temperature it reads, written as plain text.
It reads -1 °C
